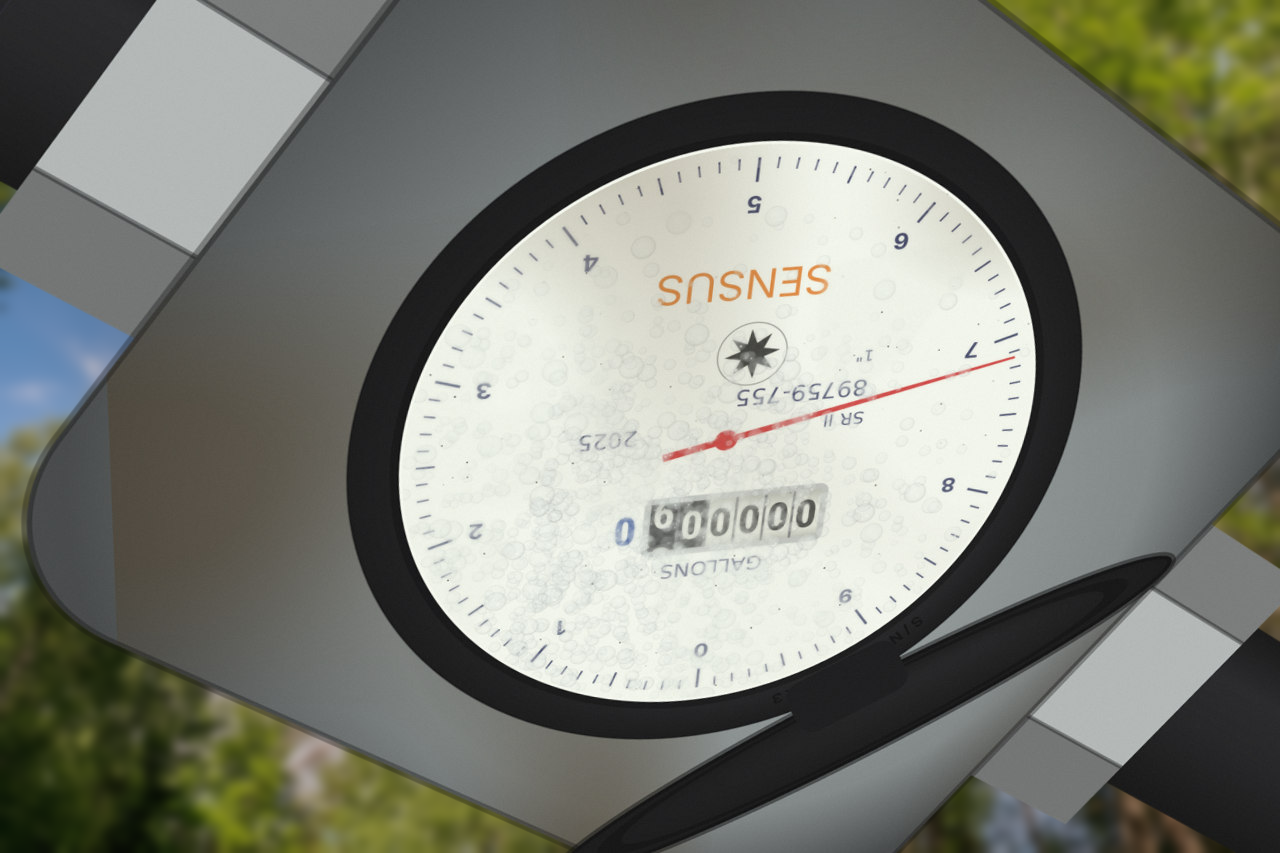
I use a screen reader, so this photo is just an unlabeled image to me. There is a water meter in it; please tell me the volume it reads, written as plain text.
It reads 87.1 gal
